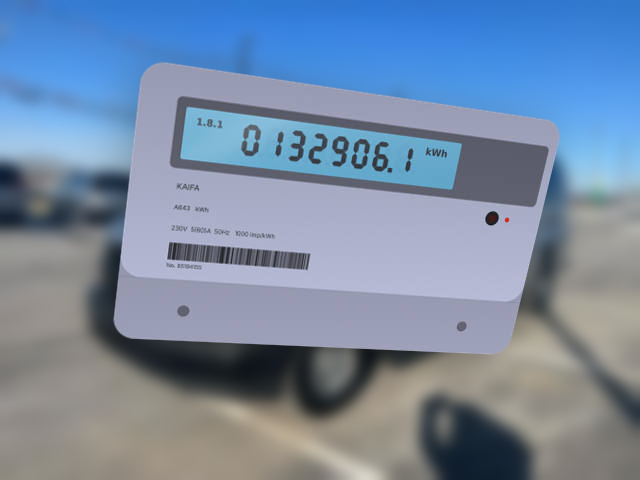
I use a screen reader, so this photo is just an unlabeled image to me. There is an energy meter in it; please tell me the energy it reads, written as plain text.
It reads 132906.1 kWh
